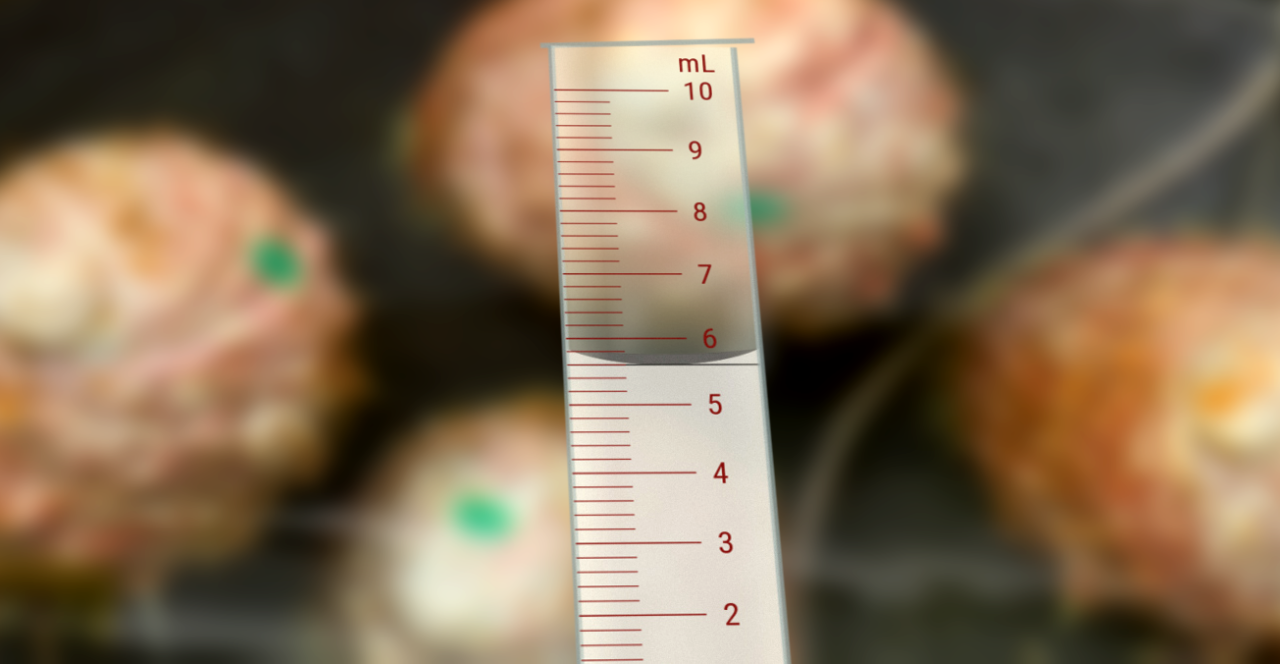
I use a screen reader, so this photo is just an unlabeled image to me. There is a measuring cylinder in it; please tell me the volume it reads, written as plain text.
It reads 5.6 mL
